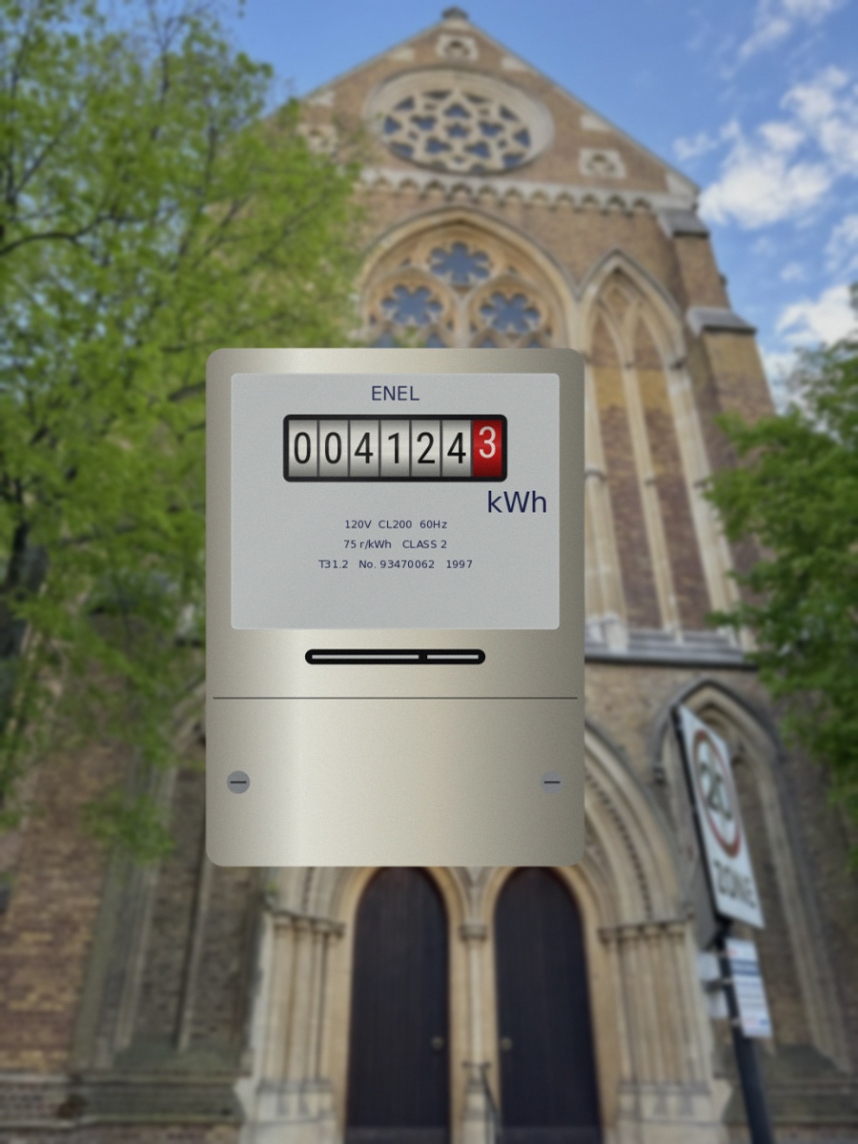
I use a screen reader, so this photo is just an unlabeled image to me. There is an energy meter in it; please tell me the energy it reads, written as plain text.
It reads 4124.3 kWh
